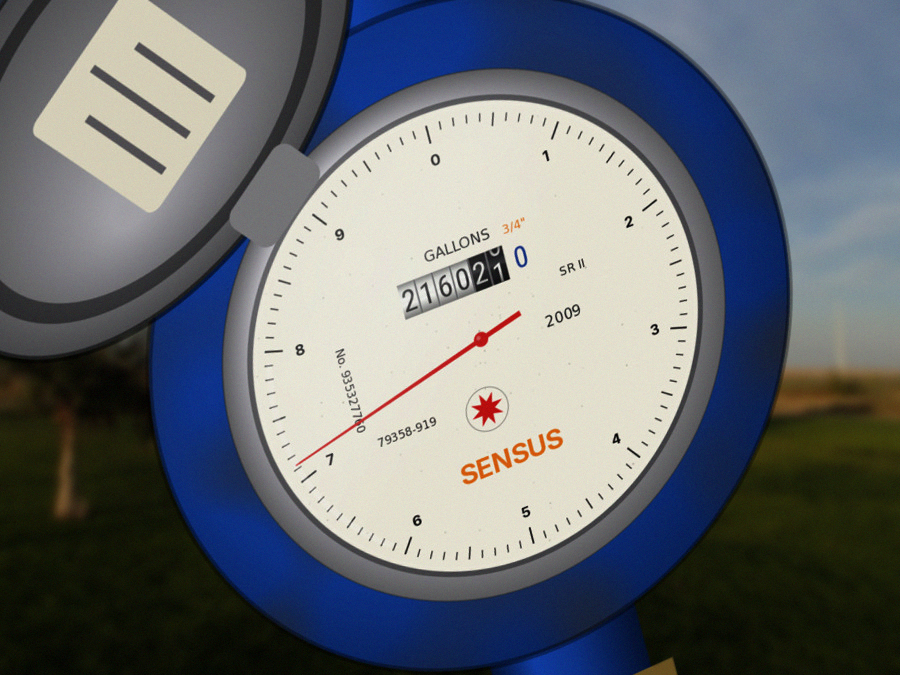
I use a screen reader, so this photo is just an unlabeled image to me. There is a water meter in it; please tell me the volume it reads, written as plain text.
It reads 2160207.1 gal
